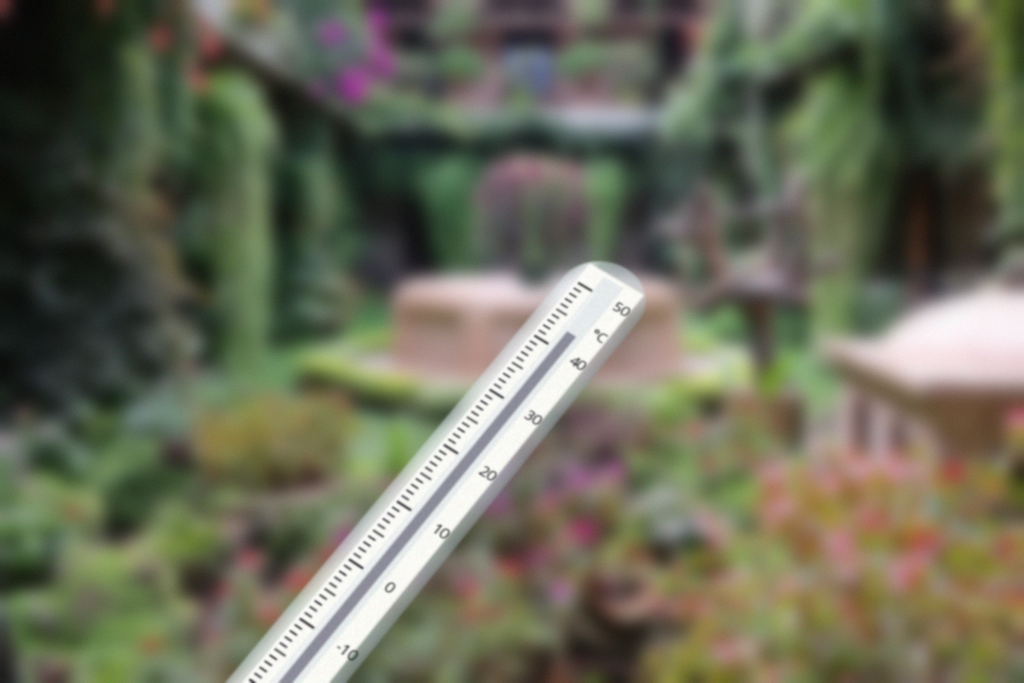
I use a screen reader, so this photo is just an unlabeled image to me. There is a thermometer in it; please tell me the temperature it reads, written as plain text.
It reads 43 °C
